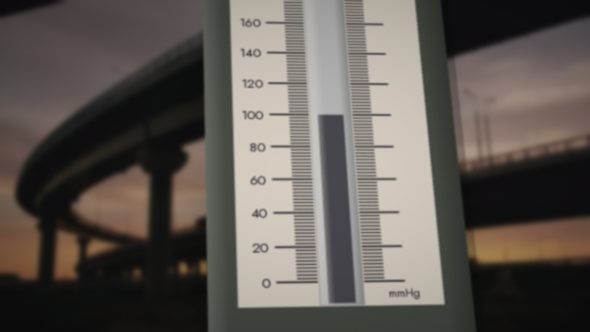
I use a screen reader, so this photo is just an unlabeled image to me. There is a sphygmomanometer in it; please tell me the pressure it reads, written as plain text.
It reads 100 mmHg
